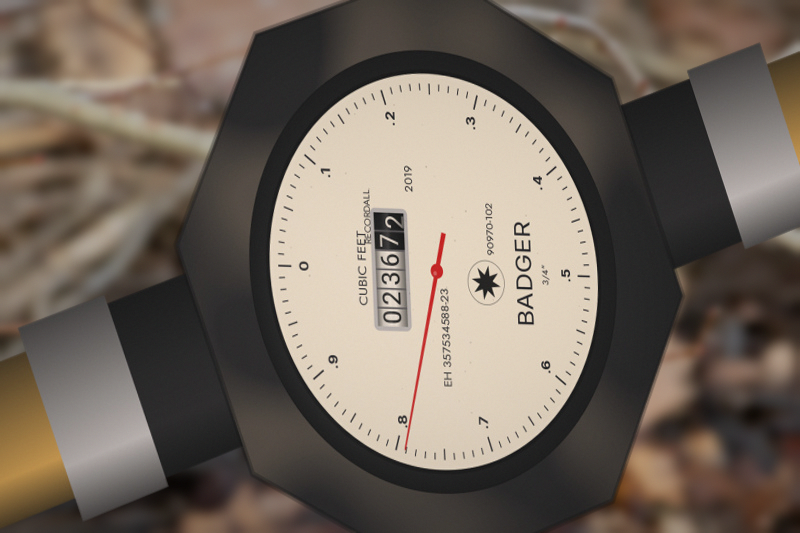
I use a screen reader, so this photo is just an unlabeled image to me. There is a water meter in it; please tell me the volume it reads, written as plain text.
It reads 23671.79 ft³
